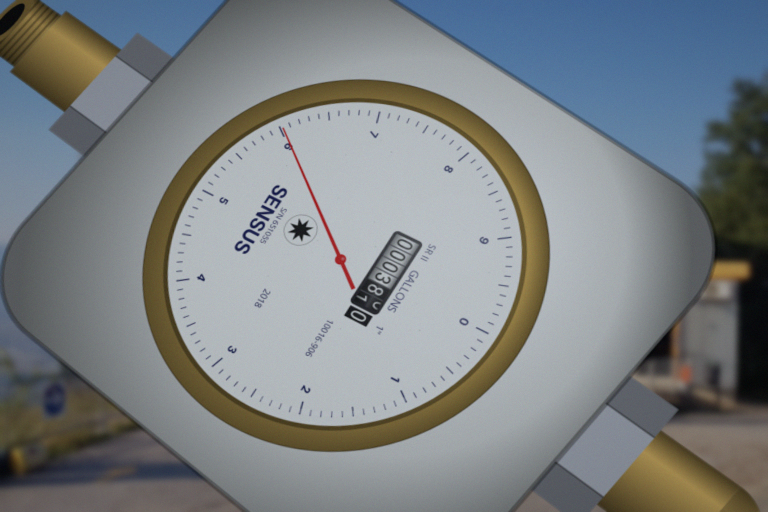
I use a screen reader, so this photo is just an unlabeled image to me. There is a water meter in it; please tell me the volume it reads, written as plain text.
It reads 3806.0 gal
